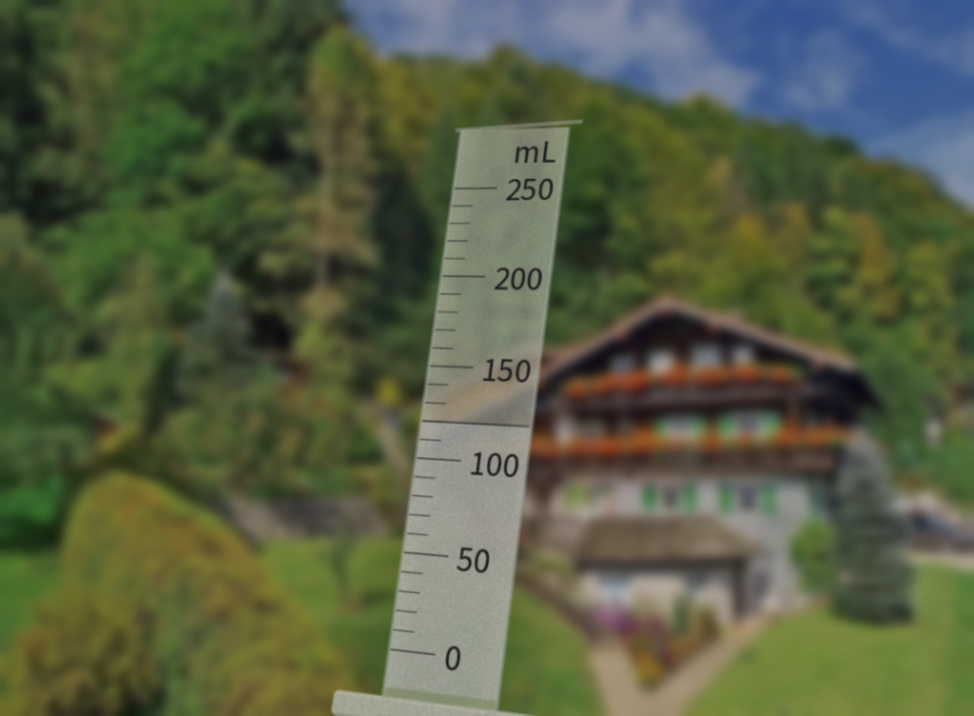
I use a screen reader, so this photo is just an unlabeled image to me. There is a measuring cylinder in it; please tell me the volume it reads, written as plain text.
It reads 120 mL
